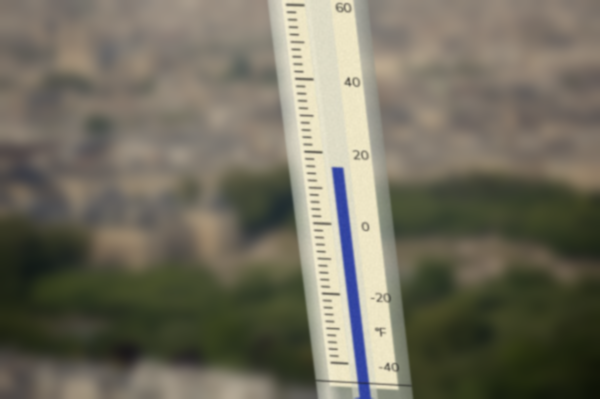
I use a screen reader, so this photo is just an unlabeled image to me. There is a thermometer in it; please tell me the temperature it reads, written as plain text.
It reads 16 °F
